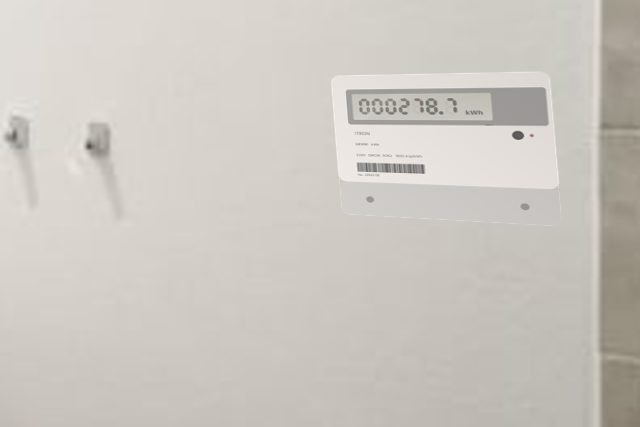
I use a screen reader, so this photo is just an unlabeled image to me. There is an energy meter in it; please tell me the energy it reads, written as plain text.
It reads 278.7 kWh
